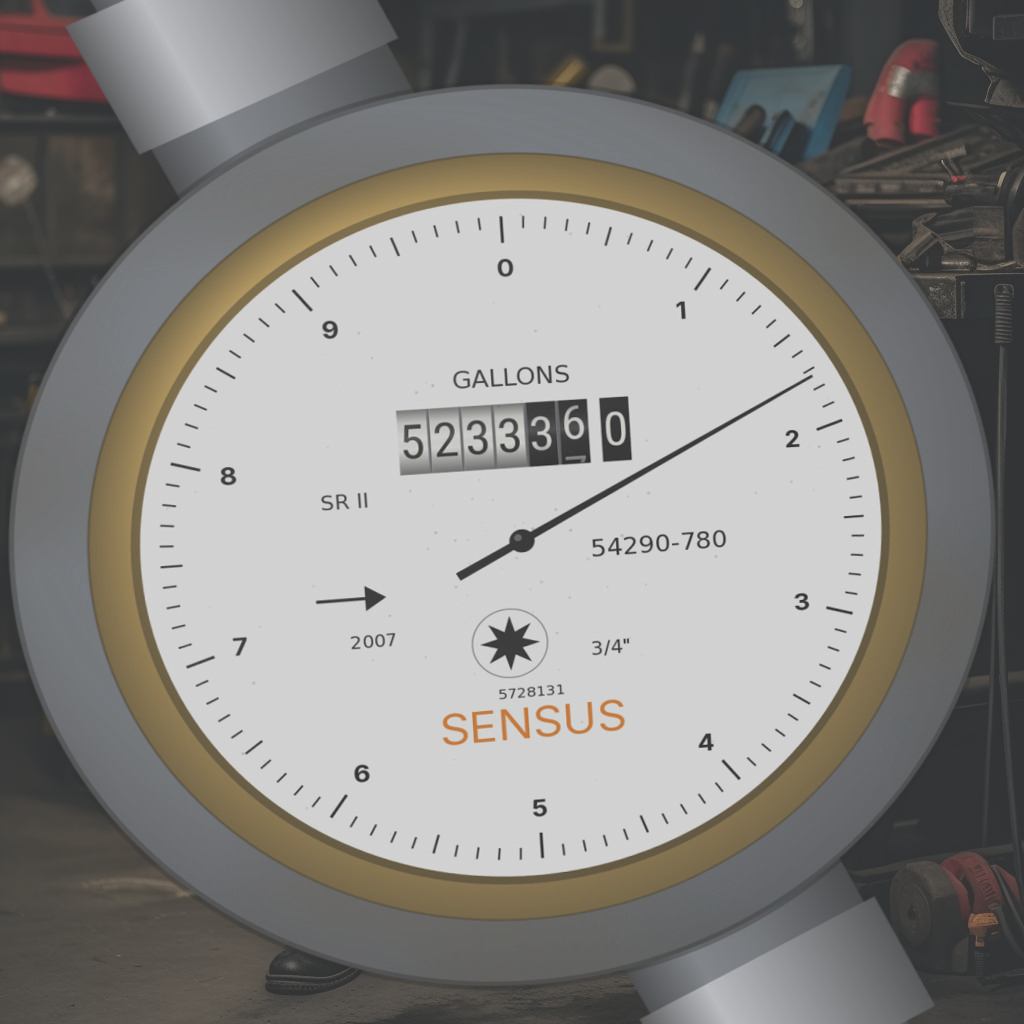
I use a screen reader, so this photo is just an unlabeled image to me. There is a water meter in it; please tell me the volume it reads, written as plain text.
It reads 5233361.7 gal
